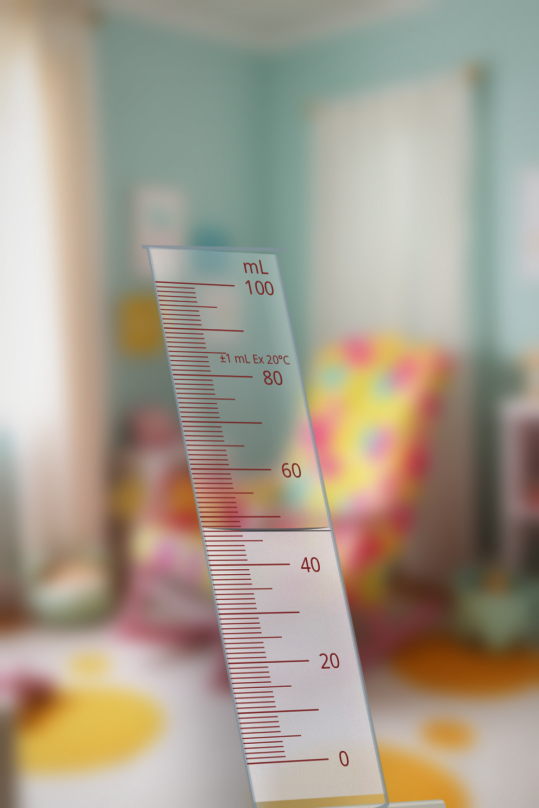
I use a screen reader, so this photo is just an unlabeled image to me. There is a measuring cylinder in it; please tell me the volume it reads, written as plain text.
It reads 47 mL
